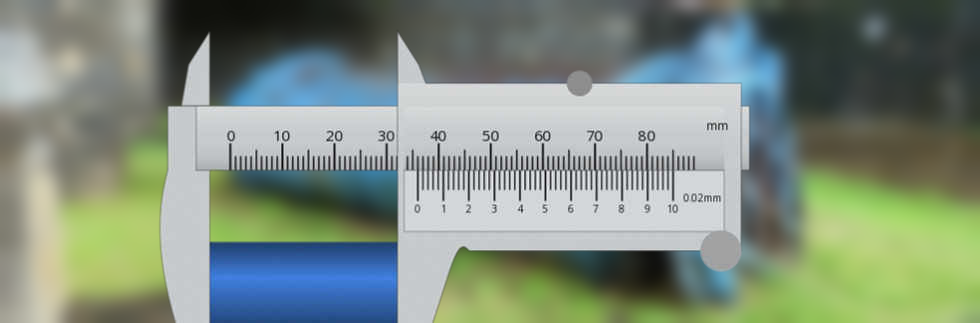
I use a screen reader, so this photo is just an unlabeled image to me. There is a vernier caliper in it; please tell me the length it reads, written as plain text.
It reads 36.0 mm
